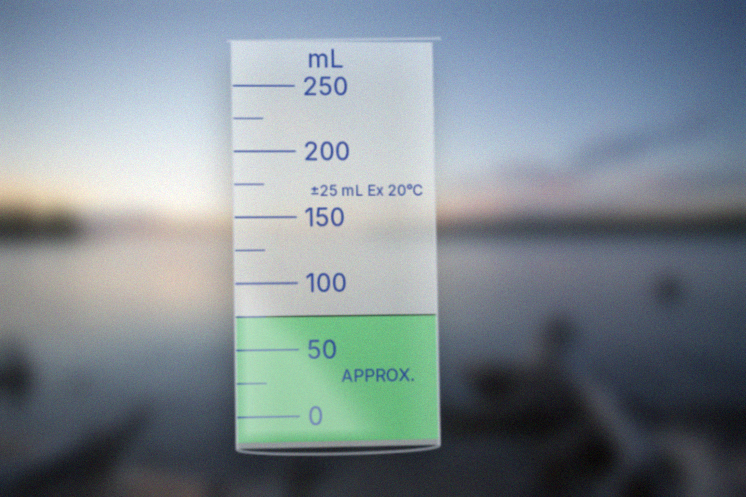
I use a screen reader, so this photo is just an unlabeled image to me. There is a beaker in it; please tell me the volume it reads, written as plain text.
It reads 75 mL
